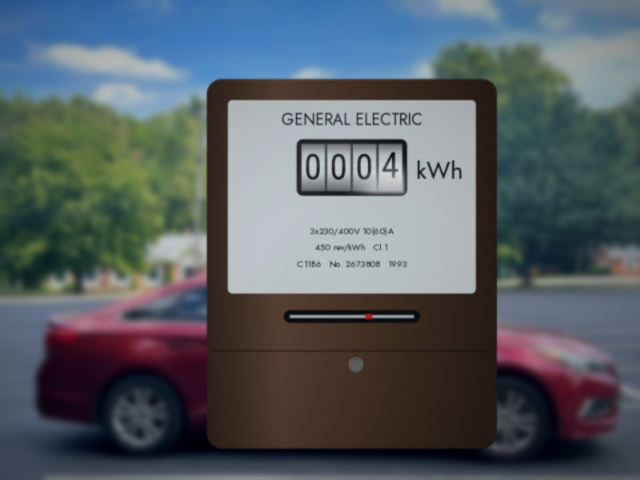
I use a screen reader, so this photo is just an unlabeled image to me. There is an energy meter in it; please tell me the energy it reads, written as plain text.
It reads 4 kWh
